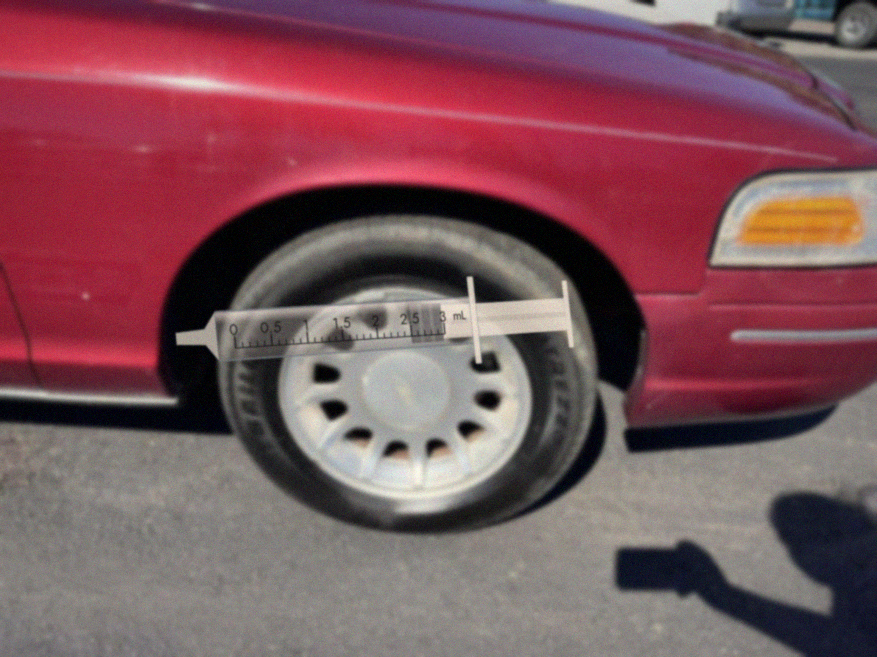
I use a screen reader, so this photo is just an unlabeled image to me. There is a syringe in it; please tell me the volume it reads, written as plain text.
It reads 2.5 mL
